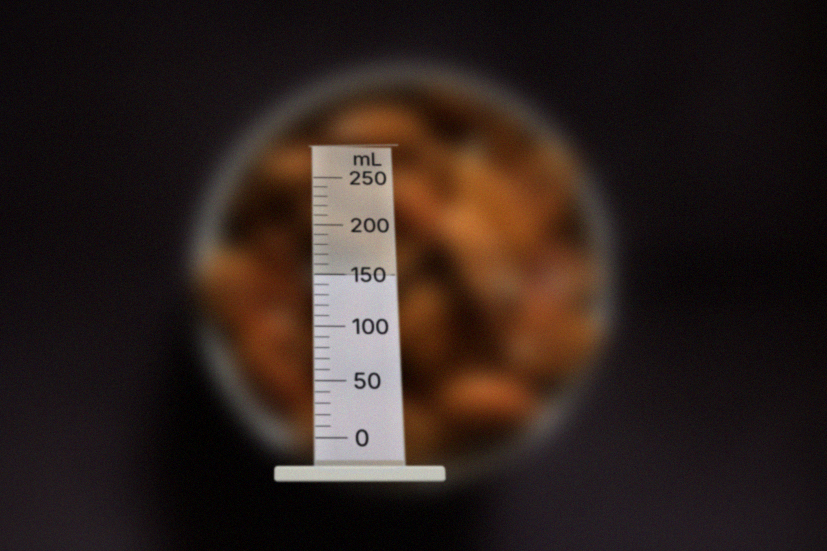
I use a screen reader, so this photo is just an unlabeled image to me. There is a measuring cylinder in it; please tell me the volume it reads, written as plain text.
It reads 150 mL
